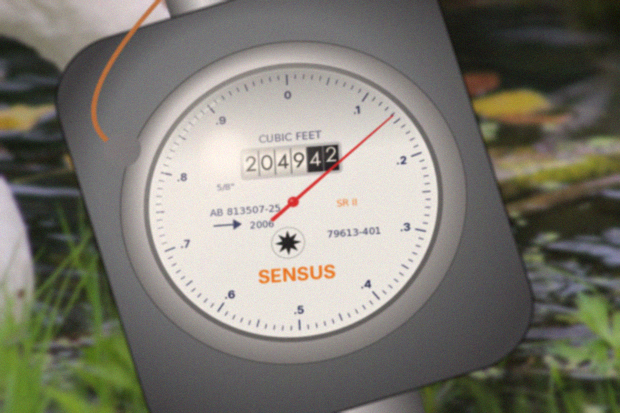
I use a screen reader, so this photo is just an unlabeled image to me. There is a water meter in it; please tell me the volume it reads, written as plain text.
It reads 204942.14 ft³
